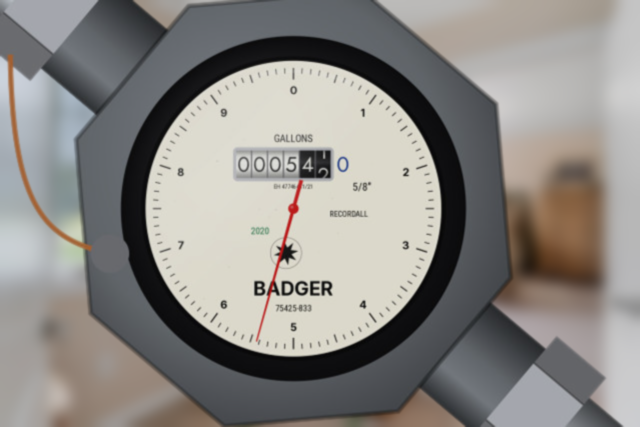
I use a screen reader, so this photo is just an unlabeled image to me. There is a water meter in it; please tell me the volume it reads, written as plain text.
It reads 5415.4 gal
